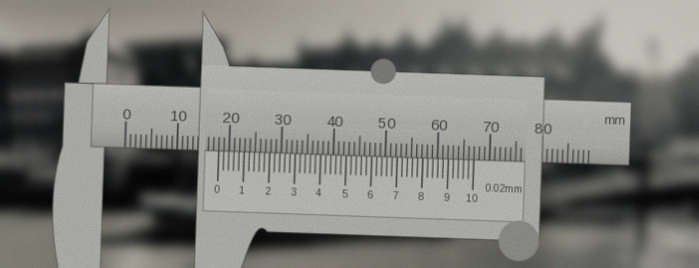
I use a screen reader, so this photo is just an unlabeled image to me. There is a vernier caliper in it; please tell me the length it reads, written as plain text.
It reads 18.0 mm
